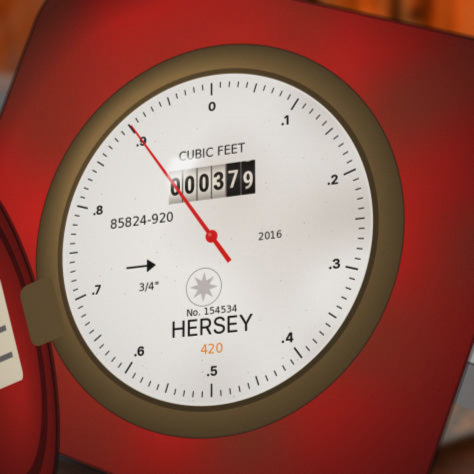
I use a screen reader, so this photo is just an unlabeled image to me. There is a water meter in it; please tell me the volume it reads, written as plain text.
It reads 378.90 ft³
